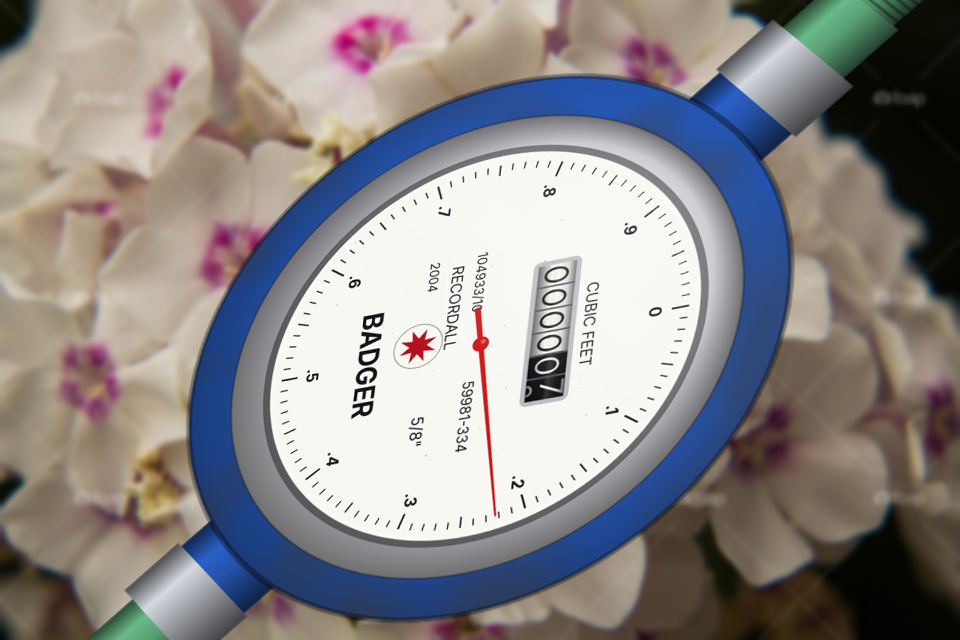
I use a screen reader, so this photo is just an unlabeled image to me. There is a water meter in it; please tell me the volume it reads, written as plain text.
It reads 7.22 ft³
